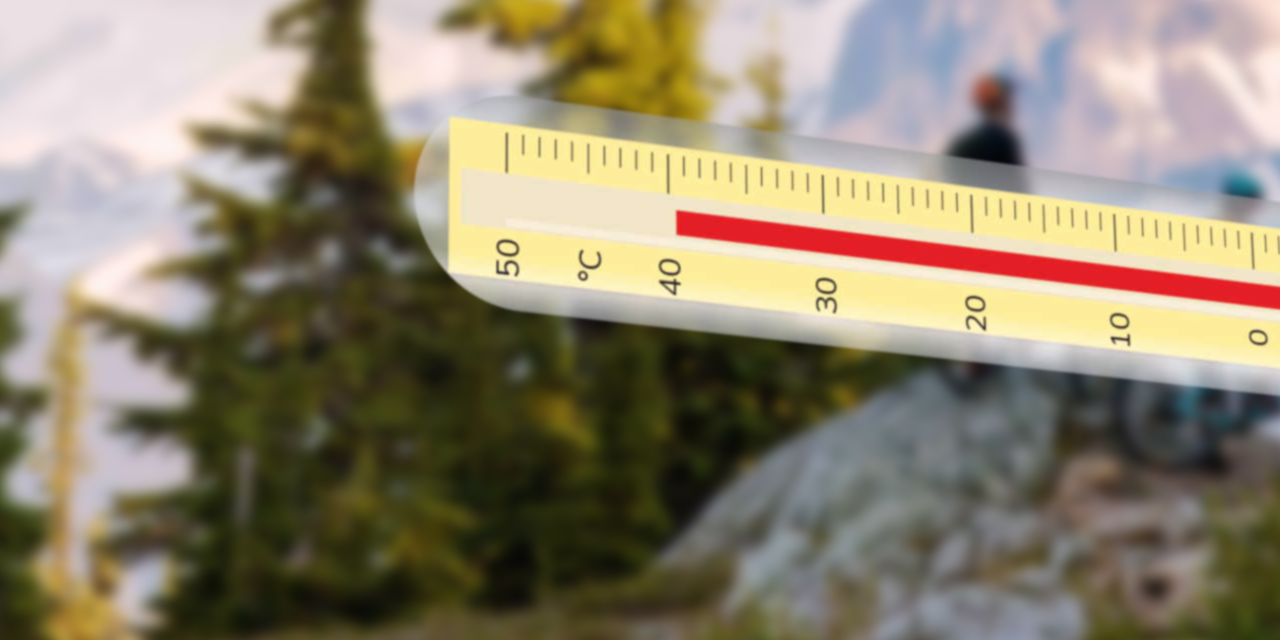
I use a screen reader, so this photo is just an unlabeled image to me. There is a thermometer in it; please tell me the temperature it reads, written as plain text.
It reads 39.5 °C
